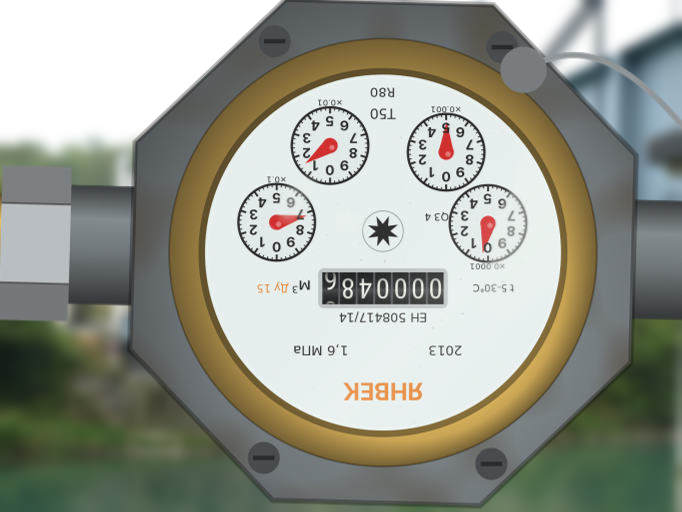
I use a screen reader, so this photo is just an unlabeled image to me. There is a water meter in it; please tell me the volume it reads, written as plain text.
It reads 485.7150 m³
